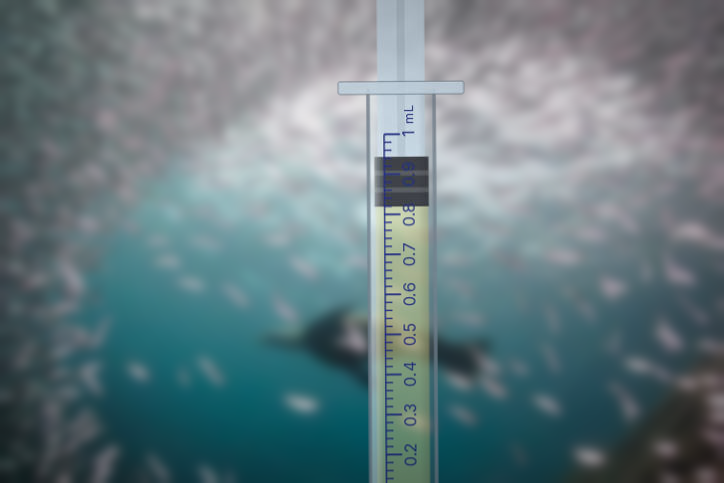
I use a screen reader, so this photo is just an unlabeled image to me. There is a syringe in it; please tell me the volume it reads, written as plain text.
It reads 0.82 mL
